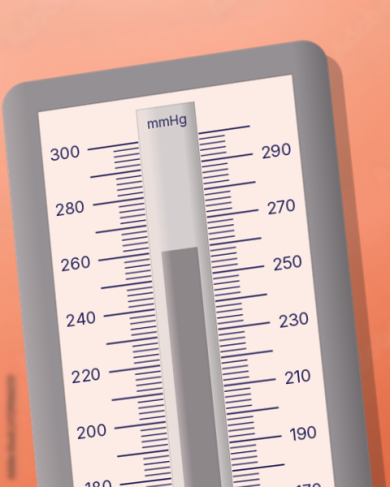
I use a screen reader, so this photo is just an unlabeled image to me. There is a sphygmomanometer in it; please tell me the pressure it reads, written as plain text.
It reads 260 mmHg
